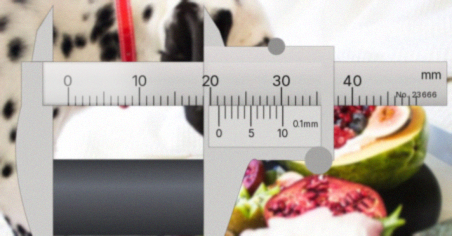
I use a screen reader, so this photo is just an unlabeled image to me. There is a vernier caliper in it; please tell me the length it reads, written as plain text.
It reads 21.2 mm
